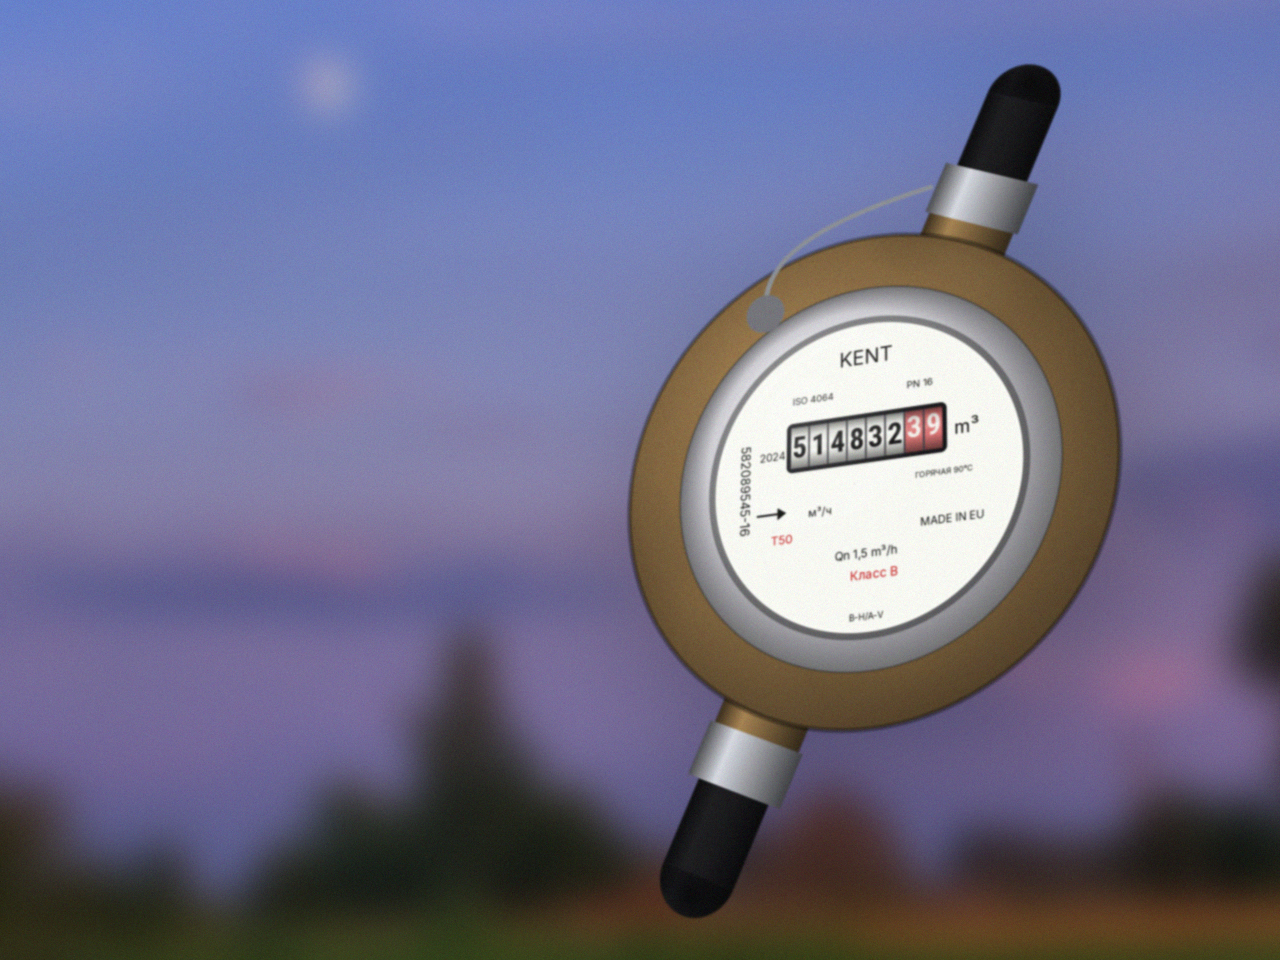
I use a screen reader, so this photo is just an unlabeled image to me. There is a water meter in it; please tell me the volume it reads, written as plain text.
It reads 514832.39 m³
